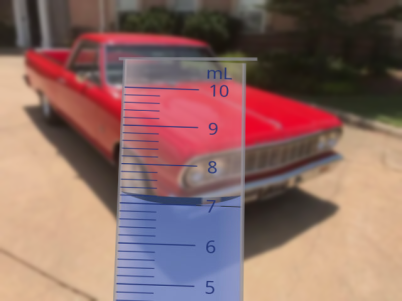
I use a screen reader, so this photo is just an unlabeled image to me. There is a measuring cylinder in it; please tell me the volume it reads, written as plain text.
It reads 7 mL
